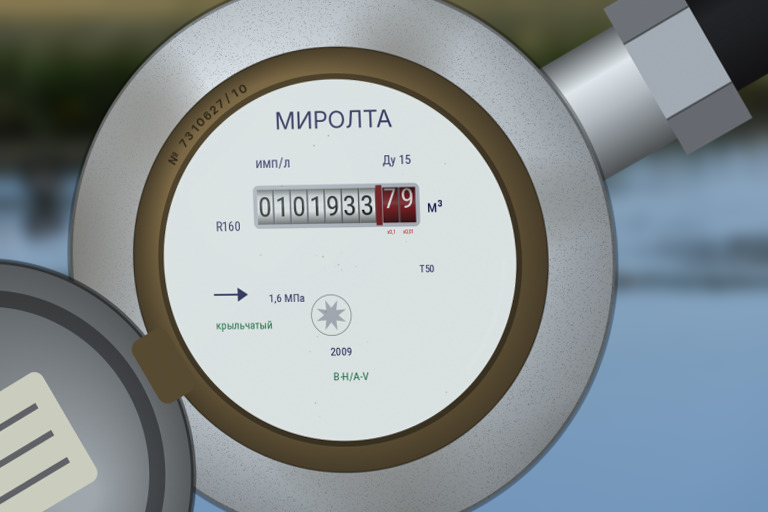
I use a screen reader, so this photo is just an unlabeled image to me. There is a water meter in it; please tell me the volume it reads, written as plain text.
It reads 101933.79 m³
